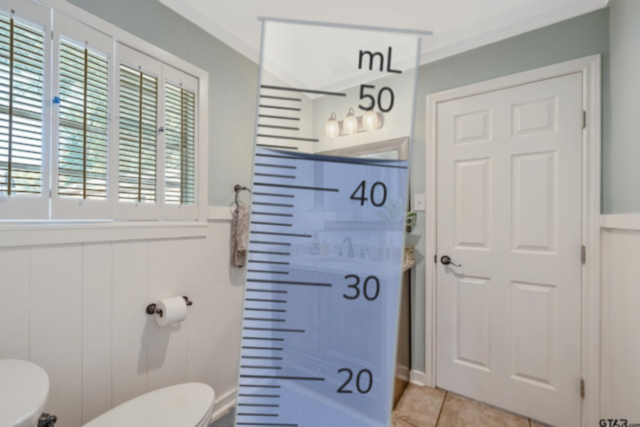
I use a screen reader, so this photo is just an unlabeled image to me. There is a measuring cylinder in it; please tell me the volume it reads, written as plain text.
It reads 43 mL
